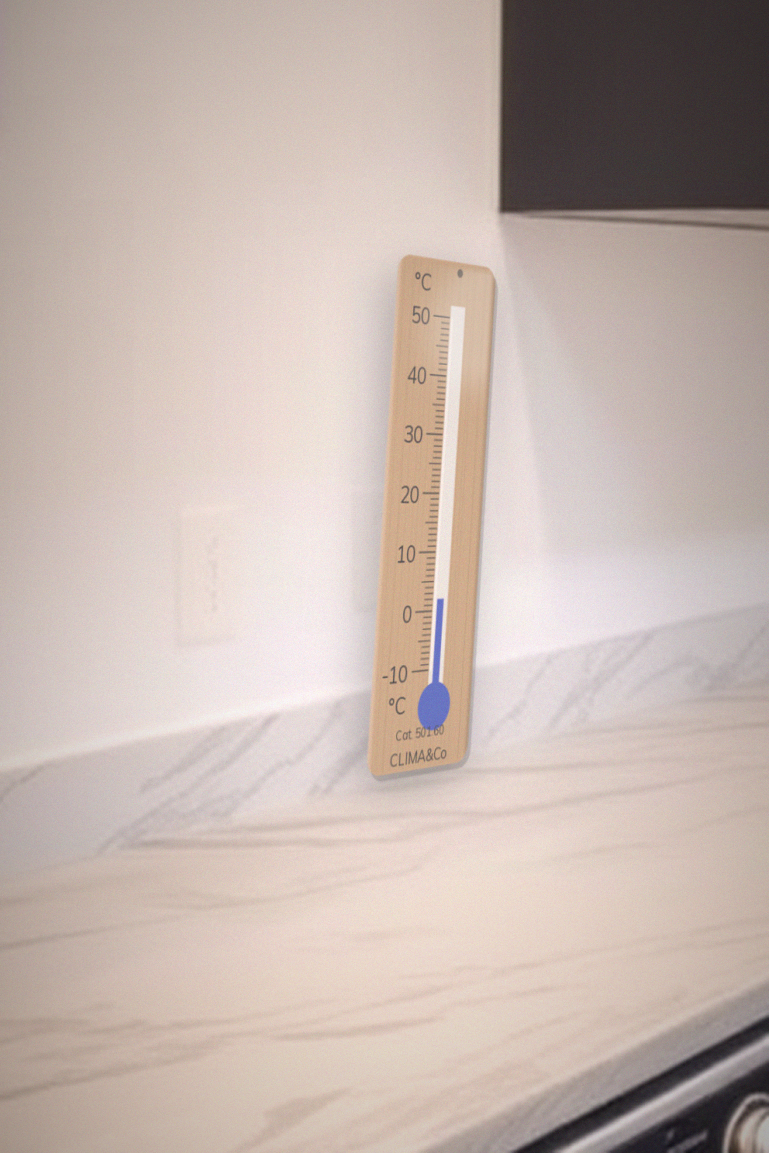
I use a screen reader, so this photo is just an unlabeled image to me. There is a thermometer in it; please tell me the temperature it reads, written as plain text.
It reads 2 °C
